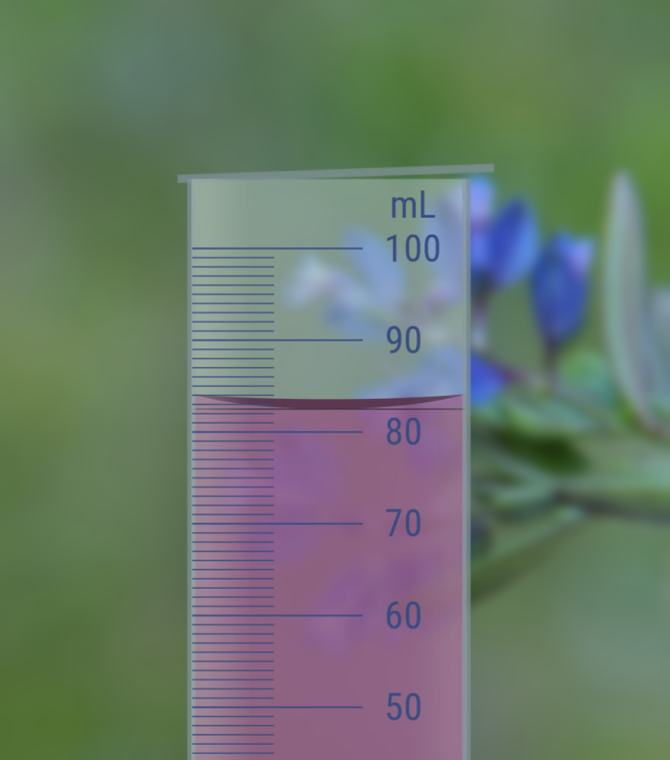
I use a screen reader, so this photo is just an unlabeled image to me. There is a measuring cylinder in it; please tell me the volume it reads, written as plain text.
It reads 82.5 mL
